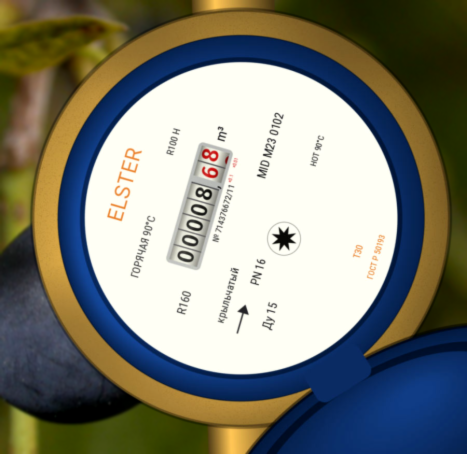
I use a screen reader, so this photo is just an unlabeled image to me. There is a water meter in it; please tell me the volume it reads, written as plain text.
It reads 8.68 m³
